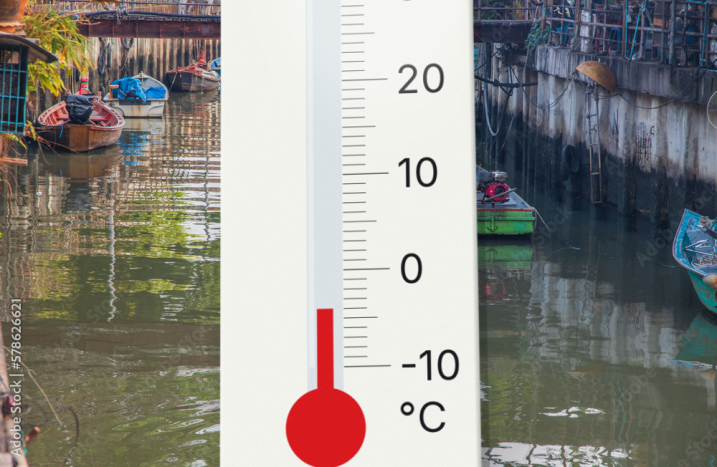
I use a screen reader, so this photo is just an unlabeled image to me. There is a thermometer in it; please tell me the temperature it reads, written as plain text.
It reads -4 °C
